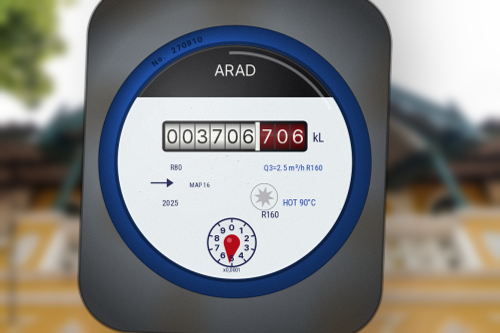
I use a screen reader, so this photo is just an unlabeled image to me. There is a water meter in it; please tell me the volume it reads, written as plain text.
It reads 3706.7065 kL
